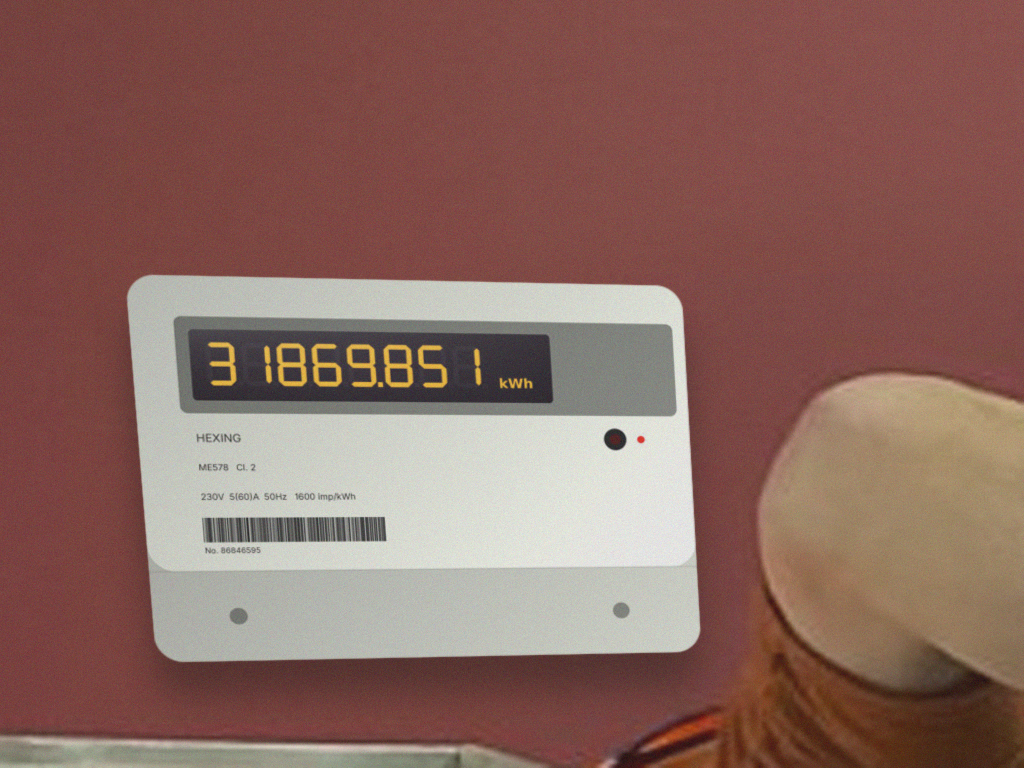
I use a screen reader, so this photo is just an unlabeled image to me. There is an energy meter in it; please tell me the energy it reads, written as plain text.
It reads 31869.851 kWh
